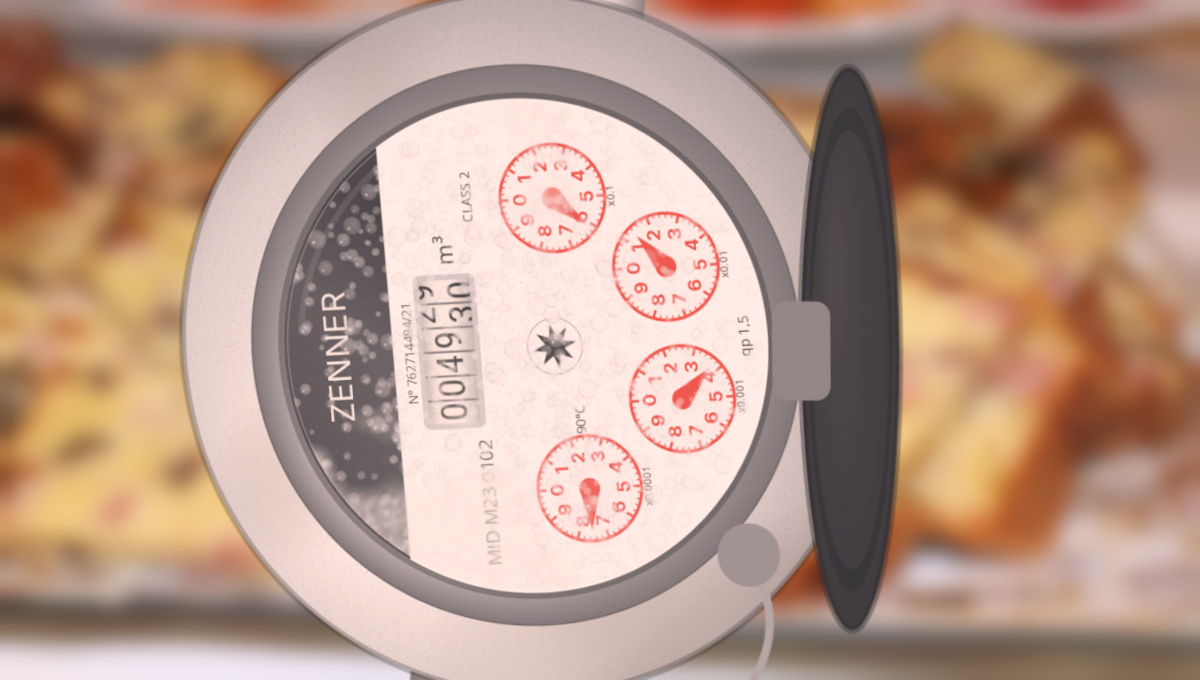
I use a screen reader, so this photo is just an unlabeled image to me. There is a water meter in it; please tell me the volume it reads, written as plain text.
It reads 4929.6137 m³
